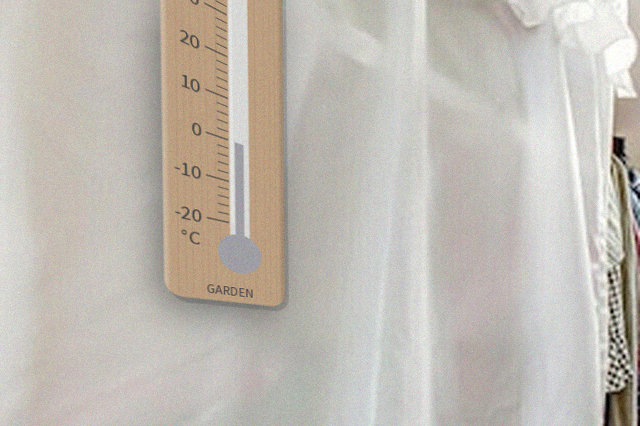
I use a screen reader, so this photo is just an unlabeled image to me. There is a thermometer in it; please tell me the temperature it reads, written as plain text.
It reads 0 °C
